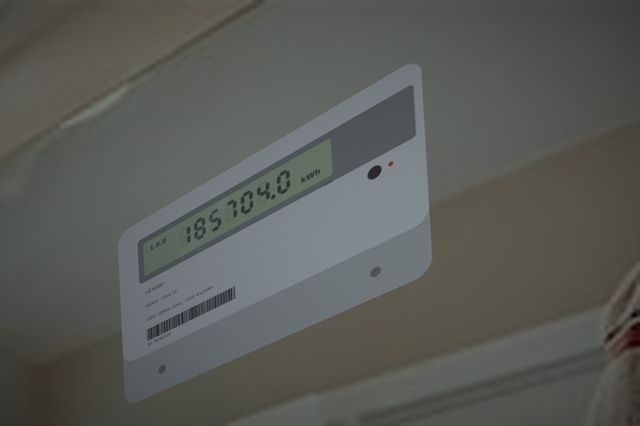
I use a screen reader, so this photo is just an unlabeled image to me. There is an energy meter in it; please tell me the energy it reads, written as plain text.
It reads 185704.0 kWh
